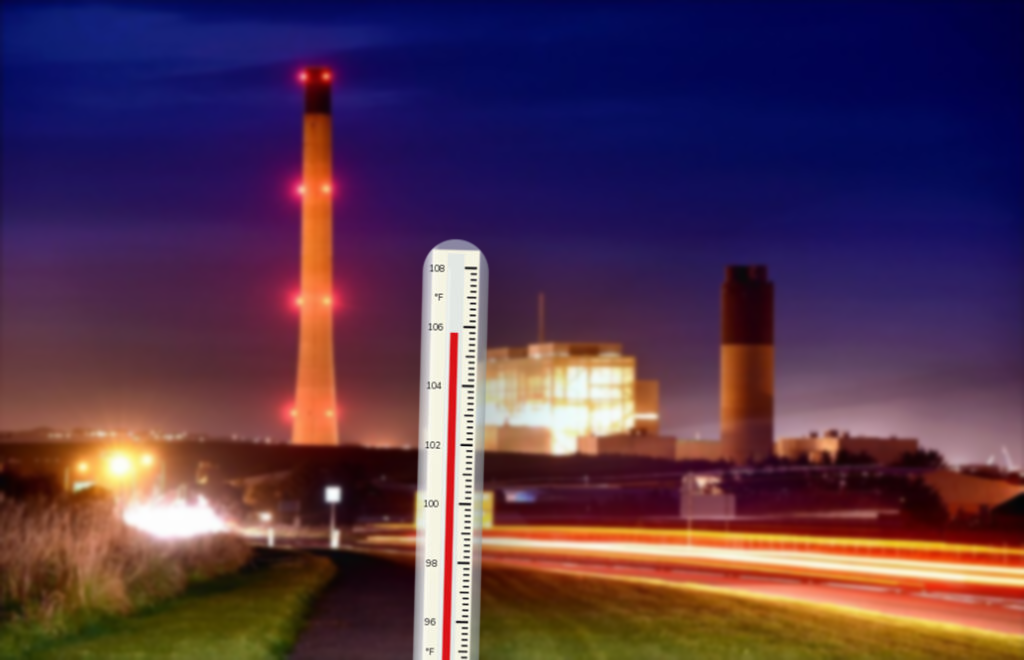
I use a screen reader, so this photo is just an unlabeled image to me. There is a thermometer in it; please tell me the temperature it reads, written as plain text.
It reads 105.8 °F
